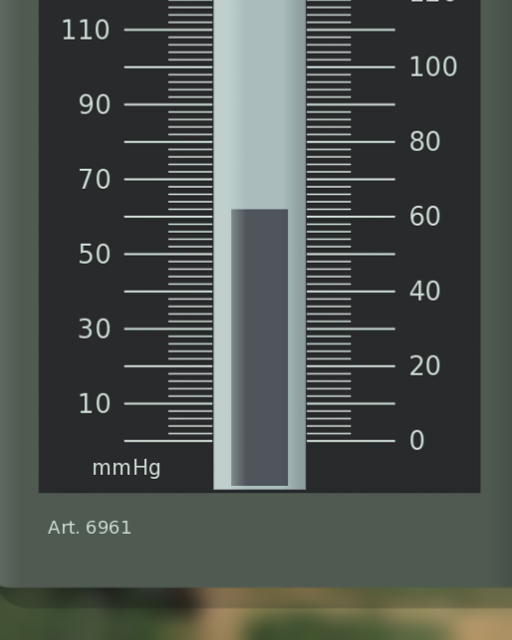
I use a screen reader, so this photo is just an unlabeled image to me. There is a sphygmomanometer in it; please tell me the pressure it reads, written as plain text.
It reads 62 mmHg
